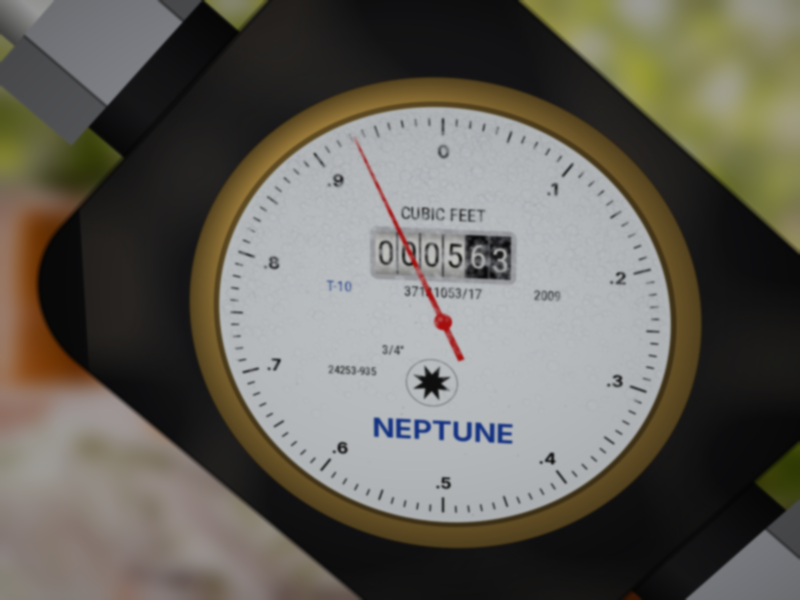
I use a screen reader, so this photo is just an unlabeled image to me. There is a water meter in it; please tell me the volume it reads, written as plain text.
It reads 562.93 ft³
